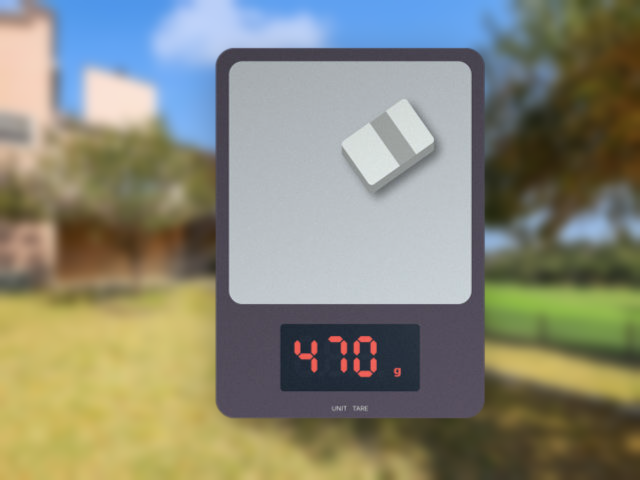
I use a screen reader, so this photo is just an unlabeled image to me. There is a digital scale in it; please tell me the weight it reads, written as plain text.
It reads 470 g
